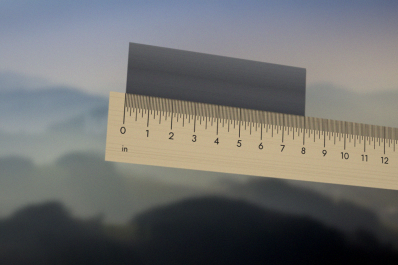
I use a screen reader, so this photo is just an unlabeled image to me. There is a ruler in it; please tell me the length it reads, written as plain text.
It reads 8 in
